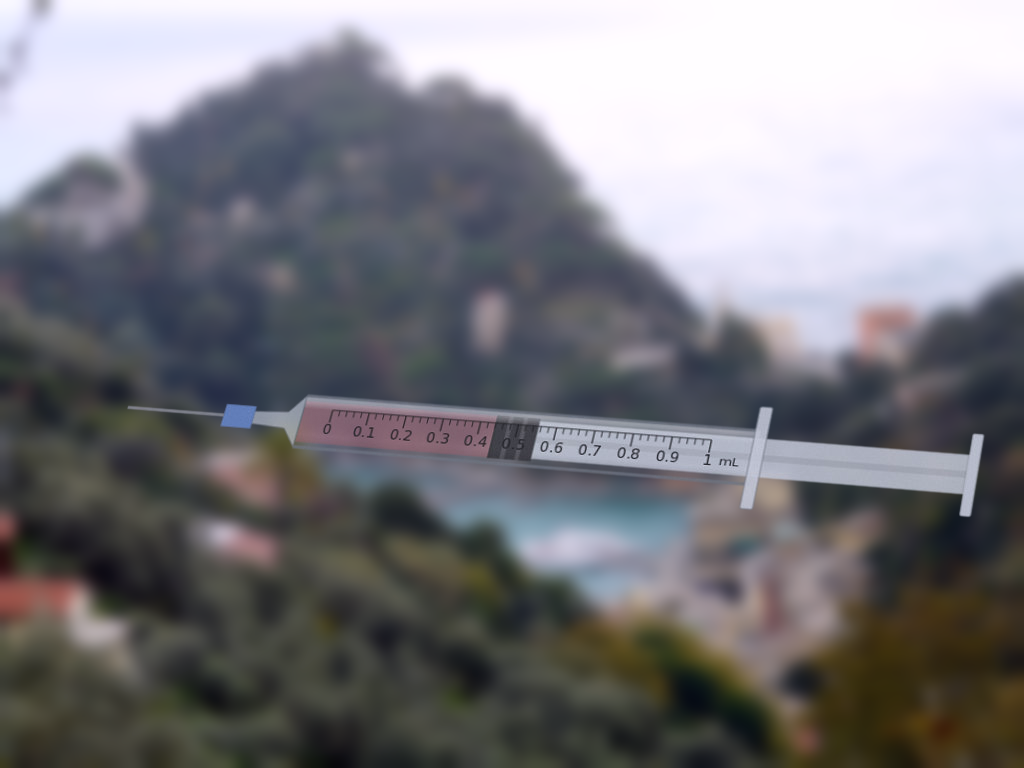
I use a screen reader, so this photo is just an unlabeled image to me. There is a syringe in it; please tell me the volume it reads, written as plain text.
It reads 0.44 mL
